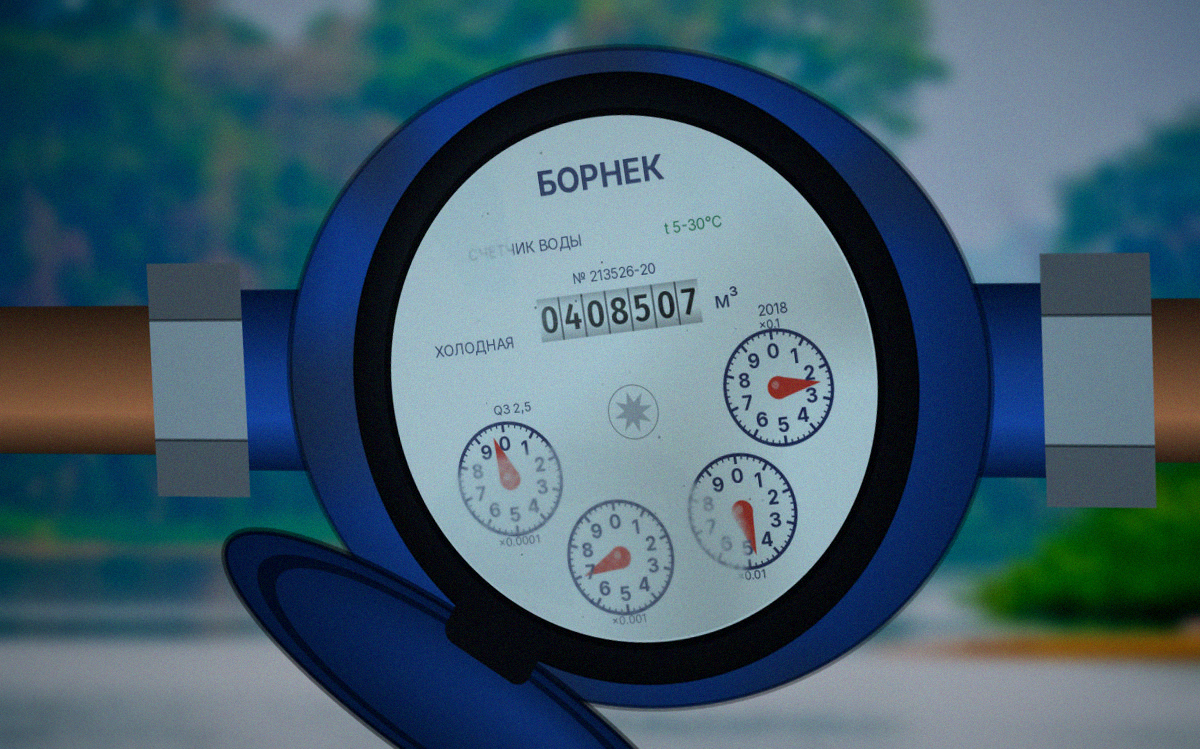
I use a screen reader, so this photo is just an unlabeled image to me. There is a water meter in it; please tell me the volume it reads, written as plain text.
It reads 408507.2469 m³
